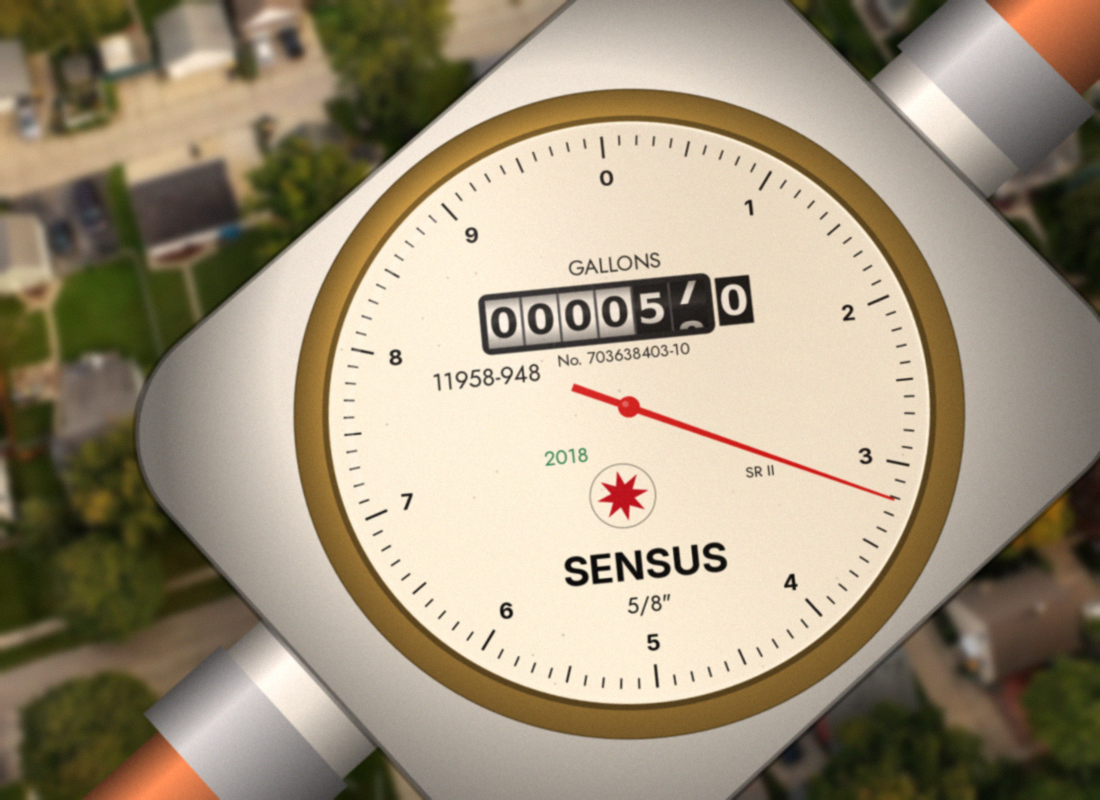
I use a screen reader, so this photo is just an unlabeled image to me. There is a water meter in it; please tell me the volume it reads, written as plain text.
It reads 573.2 gal
